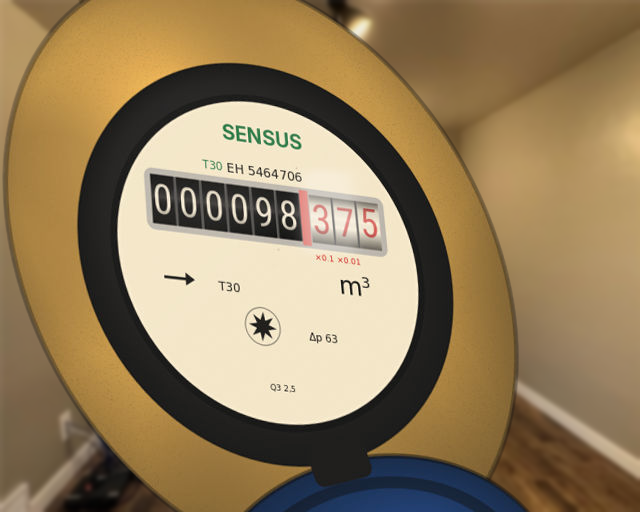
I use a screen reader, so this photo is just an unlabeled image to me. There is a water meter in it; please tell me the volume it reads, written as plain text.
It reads 98.375 m³
